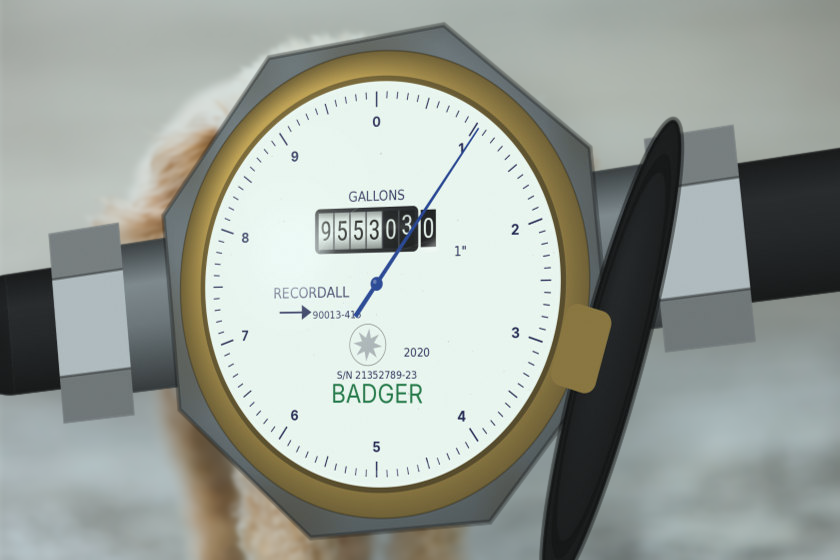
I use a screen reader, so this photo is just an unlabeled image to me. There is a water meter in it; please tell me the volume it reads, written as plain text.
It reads 9553031.0 gal
